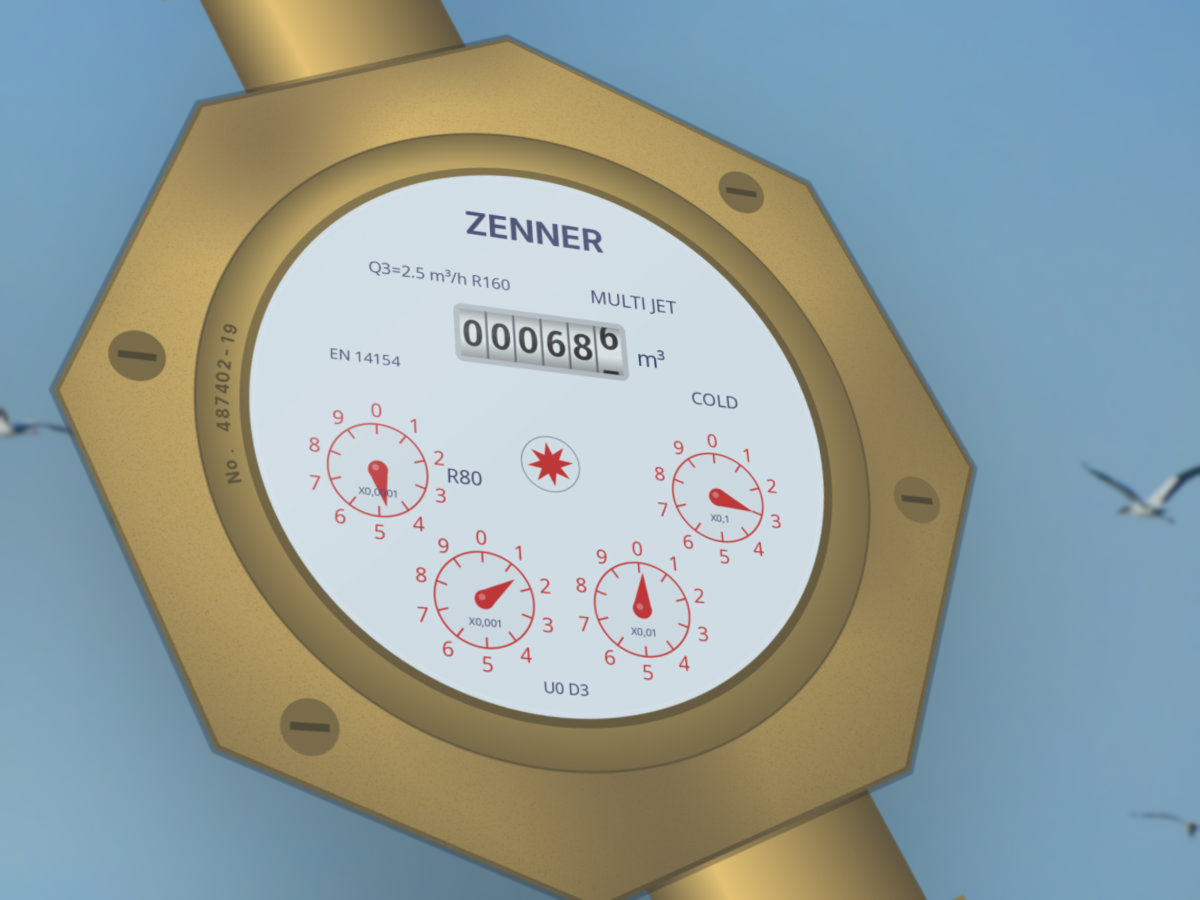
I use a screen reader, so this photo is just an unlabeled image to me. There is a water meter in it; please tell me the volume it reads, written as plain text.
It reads 686.3014 m³
